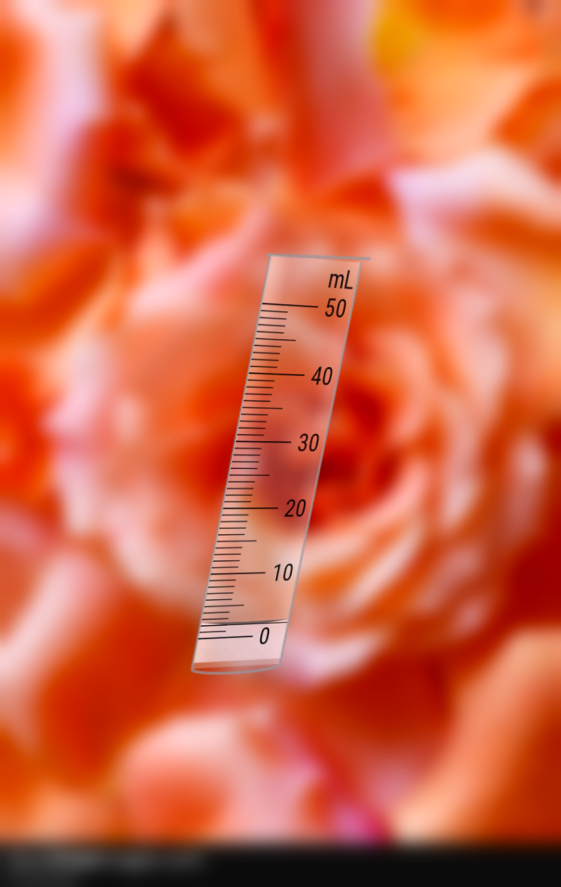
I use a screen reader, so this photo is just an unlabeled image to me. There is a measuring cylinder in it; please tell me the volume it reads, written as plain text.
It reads 2 mL
